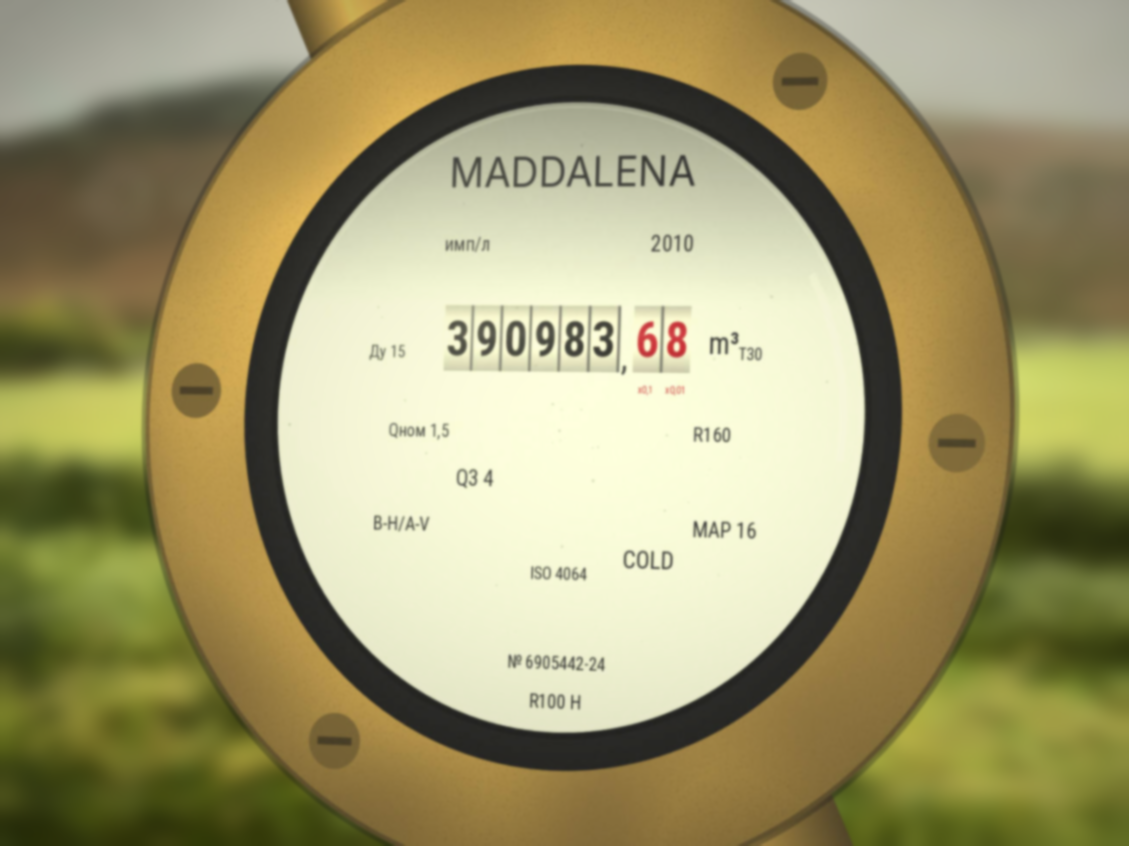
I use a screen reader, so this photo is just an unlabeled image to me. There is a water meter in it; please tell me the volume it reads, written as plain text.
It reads 390983.68 m³
